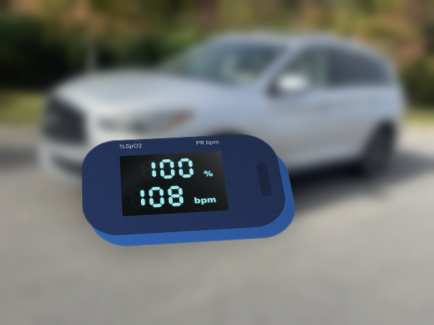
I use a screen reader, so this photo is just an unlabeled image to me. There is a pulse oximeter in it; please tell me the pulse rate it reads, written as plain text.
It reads 108 bpm
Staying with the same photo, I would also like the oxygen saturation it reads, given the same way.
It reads 100 %
